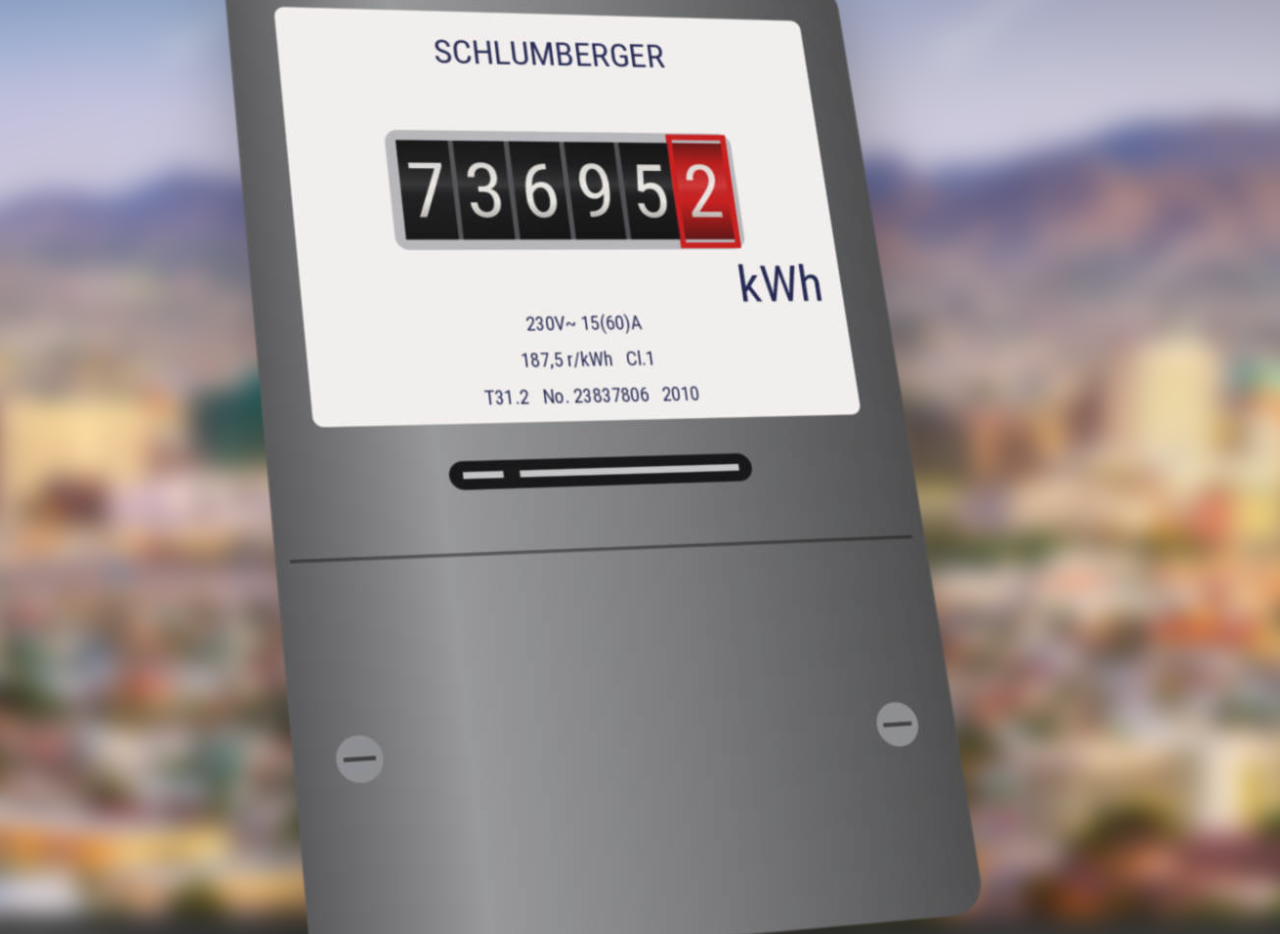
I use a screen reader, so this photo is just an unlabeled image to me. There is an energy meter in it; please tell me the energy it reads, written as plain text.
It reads 73695.2 kWh
